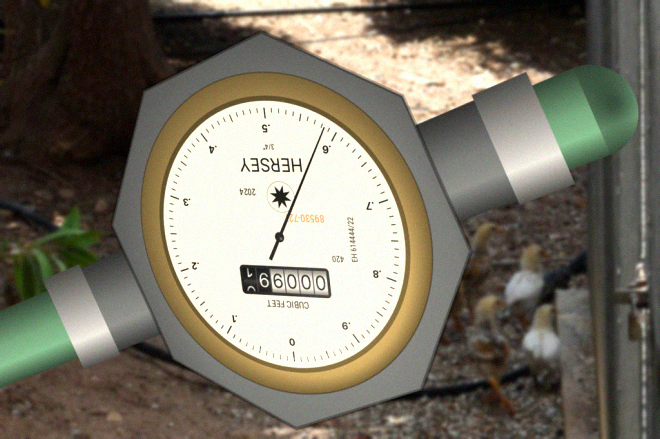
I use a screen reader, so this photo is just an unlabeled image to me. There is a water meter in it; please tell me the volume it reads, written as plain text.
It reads 990.58 ft³
